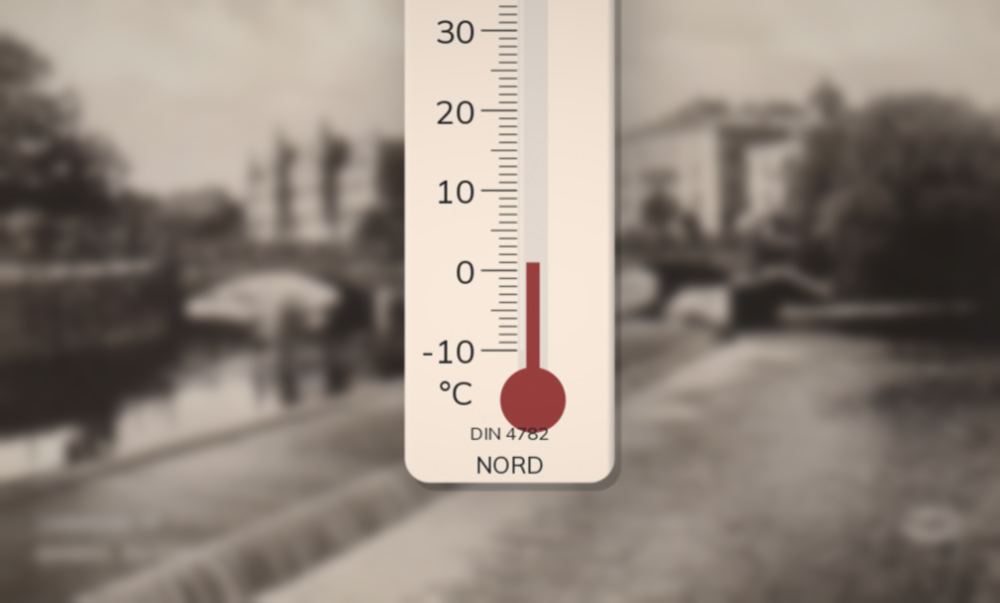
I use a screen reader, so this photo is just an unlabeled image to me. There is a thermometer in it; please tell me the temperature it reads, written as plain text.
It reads 1 °C
